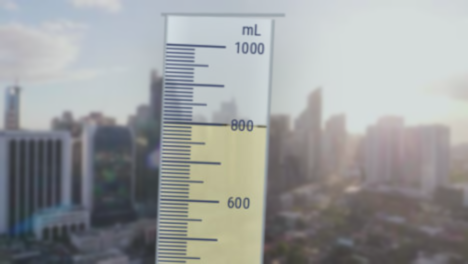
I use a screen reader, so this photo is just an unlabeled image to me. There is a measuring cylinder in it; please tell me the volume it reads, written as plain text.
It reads 800 mL
